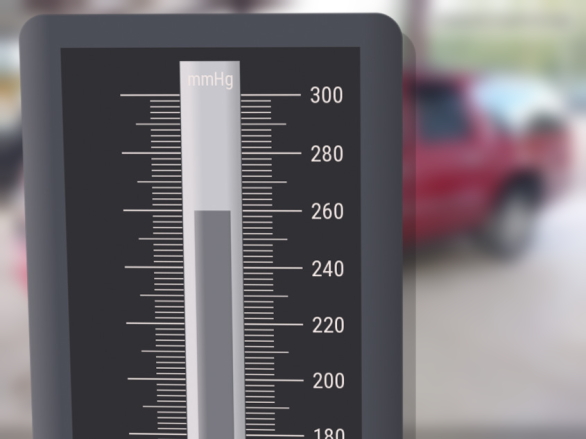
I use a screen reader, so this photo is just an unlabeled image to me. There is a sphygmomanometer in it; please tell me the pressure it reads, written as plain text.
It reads 260 mmHg
